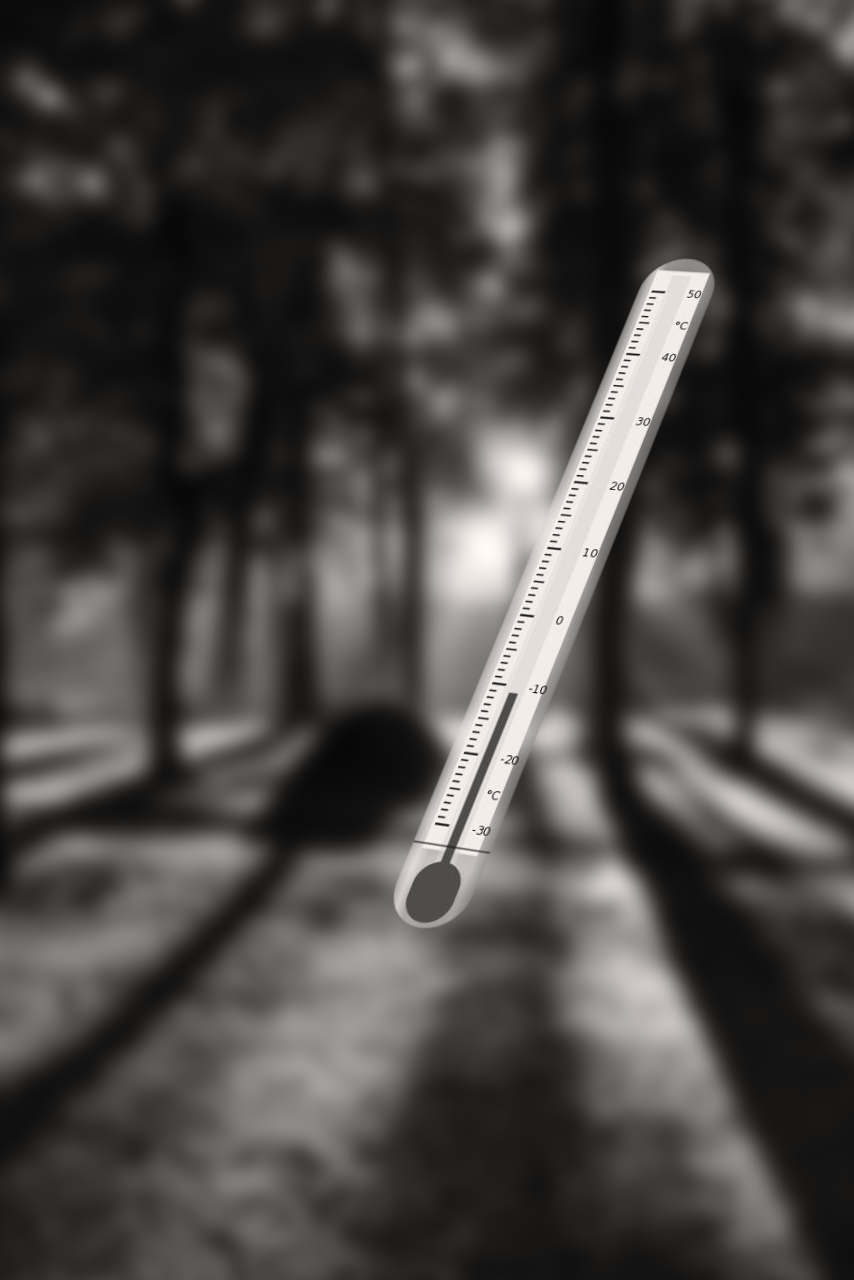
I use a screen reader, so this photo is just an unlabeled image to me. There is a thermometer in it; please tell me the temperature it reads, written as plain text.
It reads -11 °C
